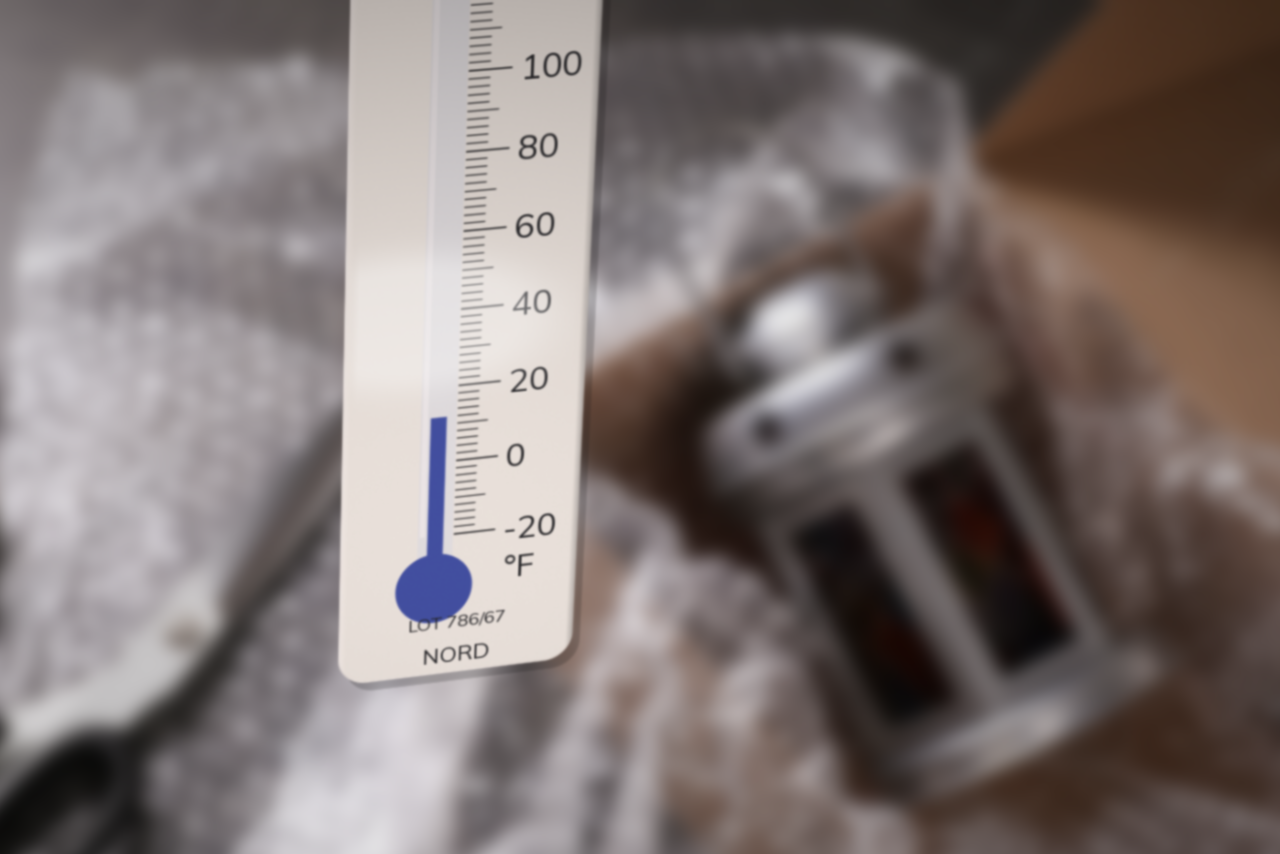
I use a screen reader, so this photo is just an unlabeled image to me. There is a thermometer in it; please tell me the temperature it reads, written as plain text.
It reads 12 °F
